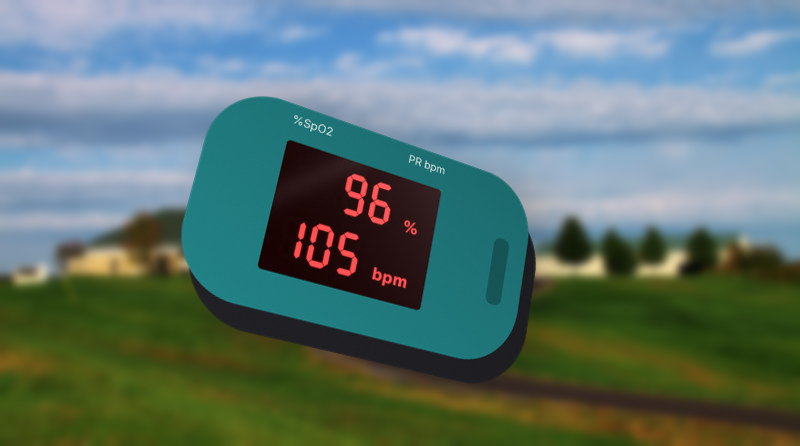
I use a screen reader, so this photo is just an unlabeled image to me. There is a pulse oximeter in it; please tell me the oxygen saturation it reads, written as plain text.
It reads 96 %
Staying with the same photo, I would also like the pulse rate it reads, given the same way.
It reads 105 bpm
